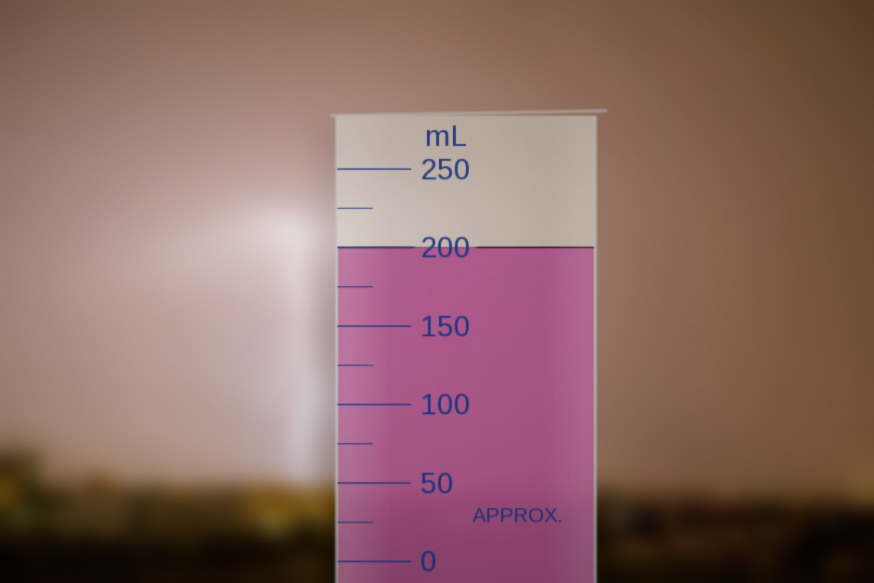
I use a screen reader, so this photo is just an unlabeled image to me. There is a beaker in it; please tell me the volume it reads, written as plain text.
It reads 200 mL
